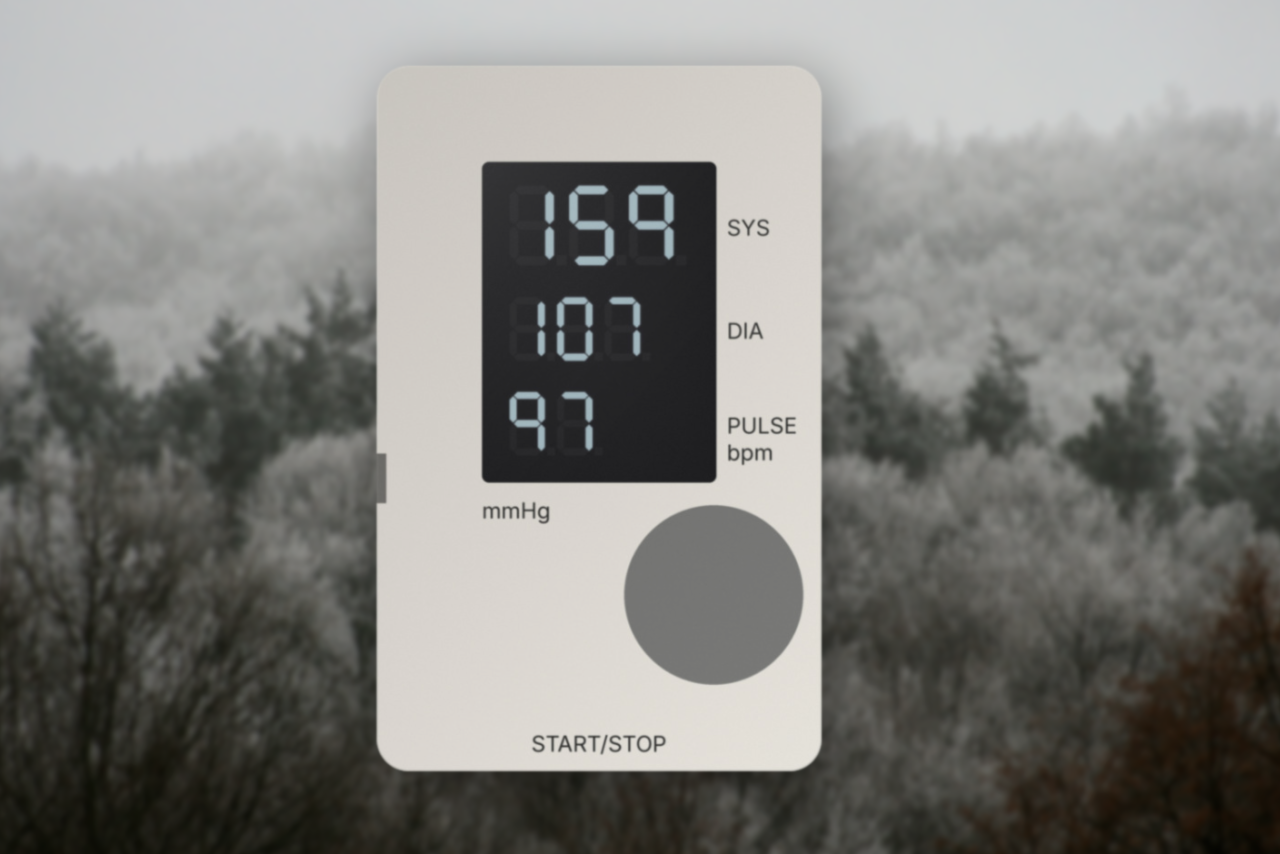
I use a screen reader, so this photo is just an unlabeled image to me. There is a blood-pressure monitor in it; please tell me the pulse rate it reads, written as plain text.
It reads 97 bpm
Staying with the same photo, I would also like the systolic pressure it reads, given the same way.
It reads 159 mmHg
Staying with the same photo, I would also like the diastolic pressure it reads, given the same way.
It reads 107 mmHg
